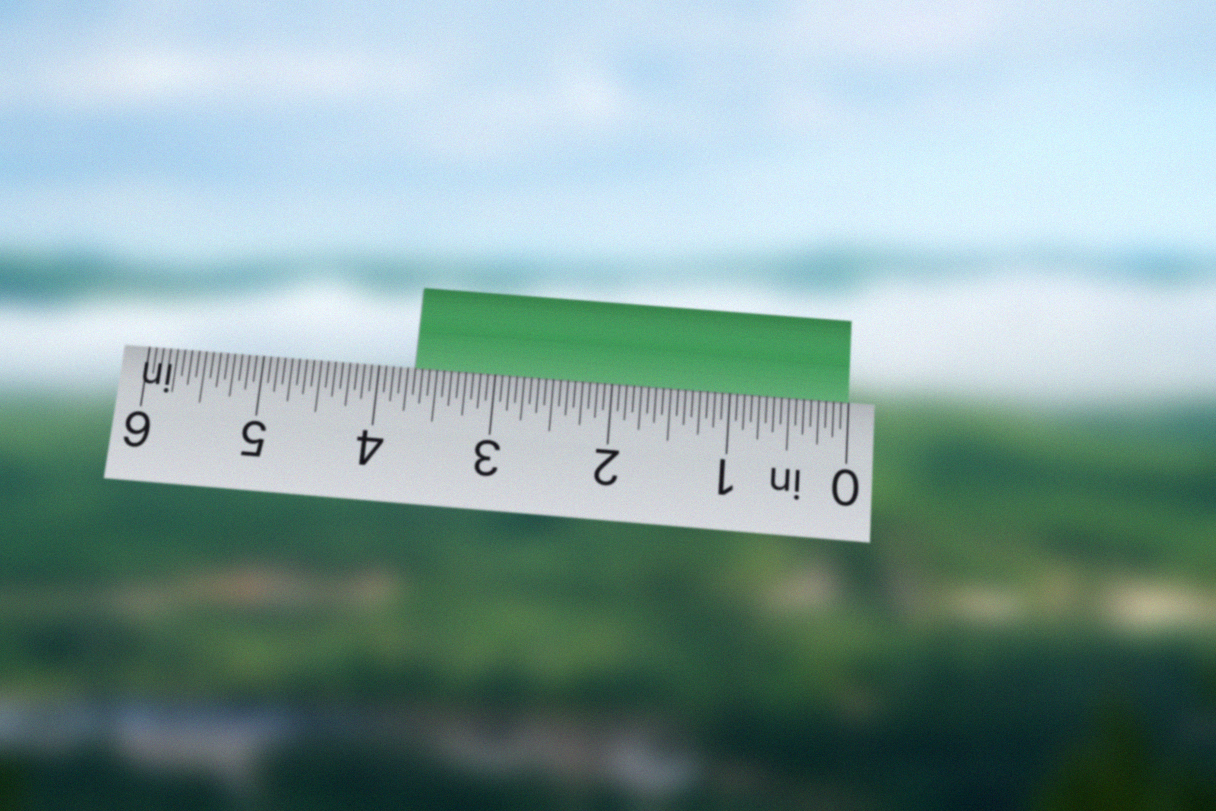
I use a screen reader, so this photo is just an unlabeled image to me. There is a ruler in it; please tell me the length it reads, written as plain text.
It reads 3.6875 in
